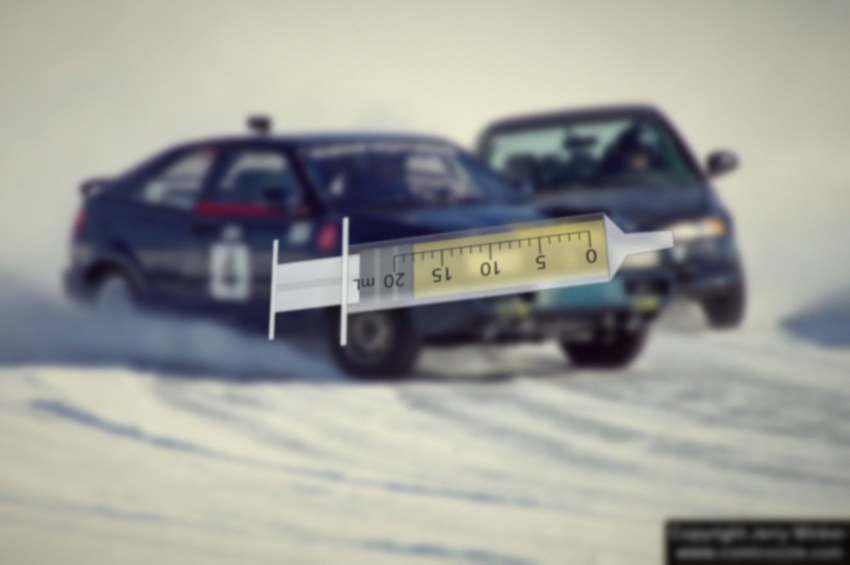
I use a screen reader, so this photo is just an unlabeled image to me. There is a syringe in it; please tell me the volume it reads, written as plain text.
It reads 18 mL
